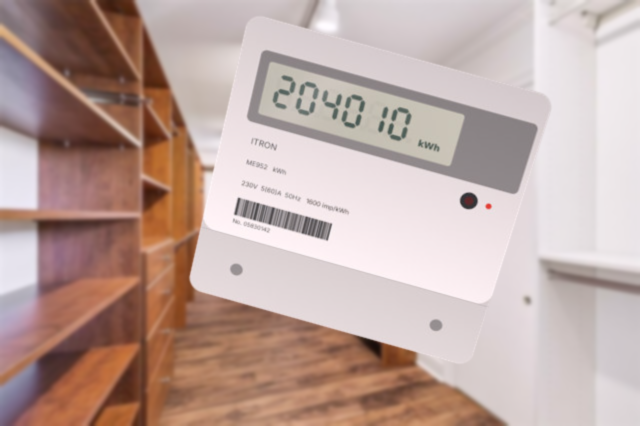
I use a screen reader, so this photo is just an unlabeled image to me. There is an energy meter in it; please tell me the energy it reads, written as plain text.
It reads 204010 kWh
